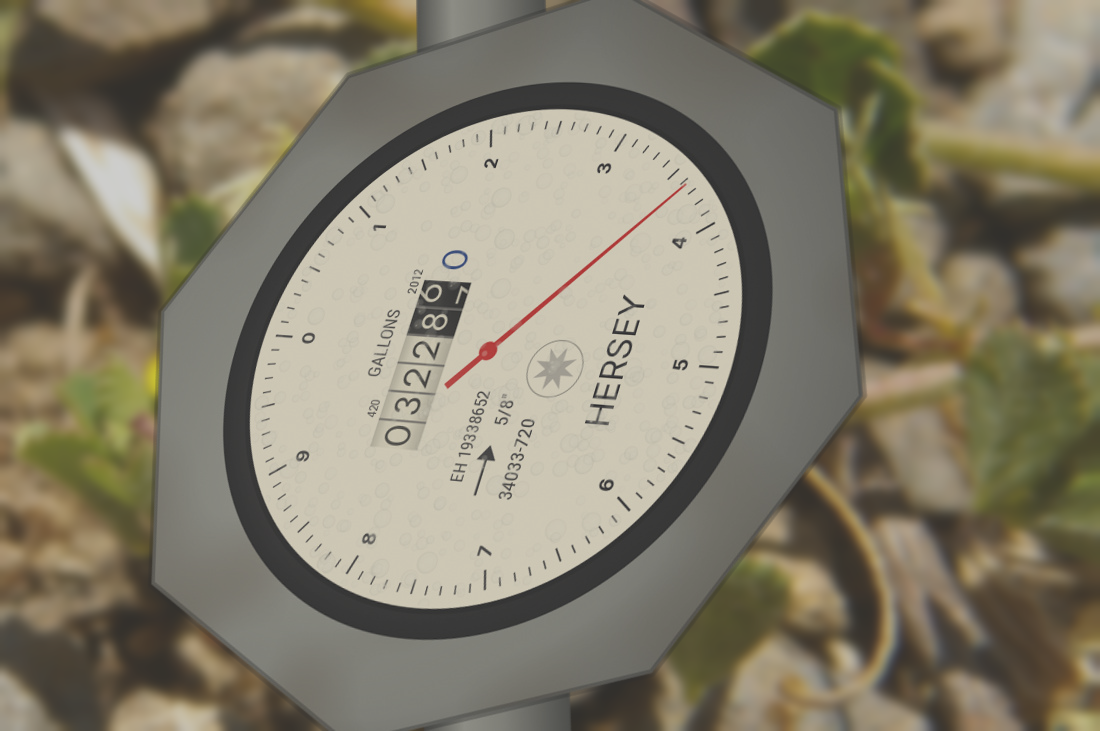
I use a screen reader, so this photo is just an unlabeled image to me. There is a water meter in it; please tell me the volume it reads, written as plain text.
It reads 322863.6 gal
